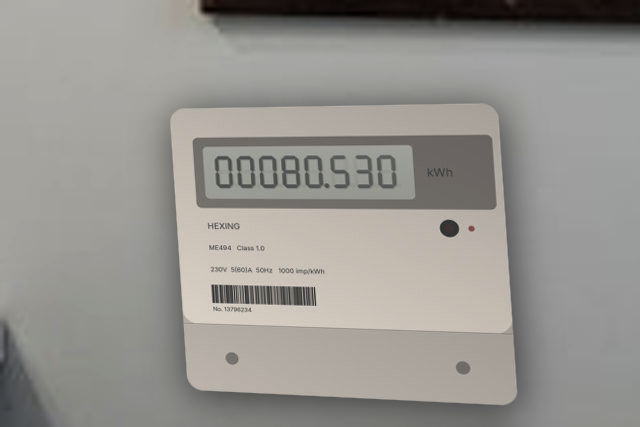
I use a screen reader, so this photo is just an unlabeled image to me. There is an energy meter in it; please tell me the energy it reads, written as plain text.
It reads 80.530 kWh
